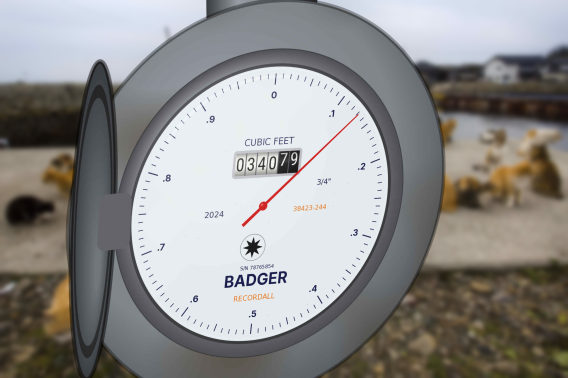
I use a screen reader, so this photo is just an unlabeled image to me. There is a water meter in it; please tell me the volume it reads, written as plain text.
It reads 34079.13 ft³
